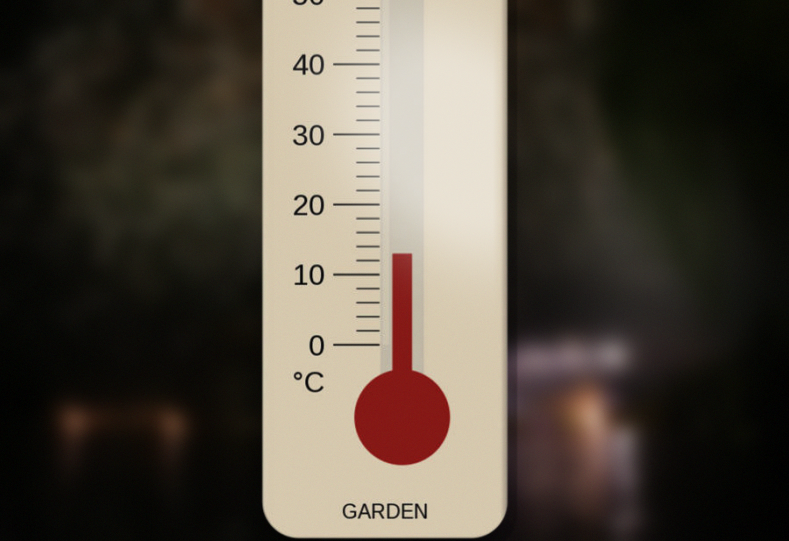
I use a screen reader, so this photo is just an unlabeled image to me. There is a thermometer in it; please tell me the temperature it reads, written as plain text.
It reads 13 °C
